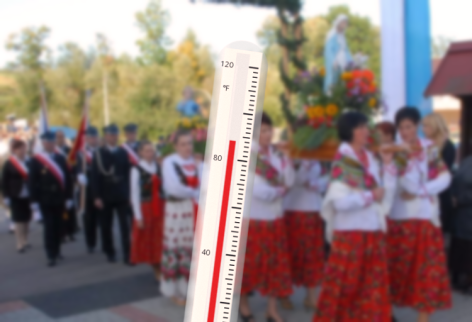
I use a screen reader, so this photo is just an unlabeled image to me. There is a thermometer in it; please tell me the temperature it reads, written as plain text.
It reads 88 °F
